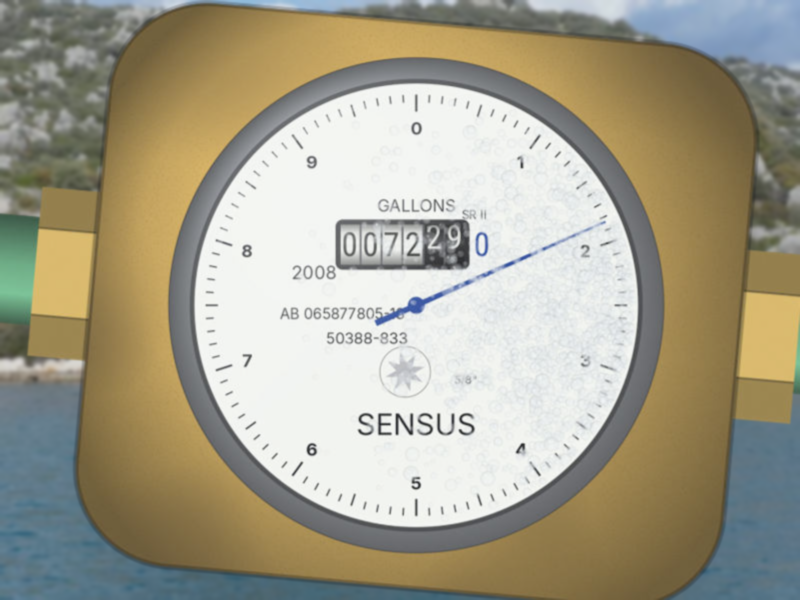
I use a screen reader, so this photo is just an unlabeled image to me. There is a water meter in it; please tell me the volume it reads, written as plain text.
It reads 72291.8 gal
